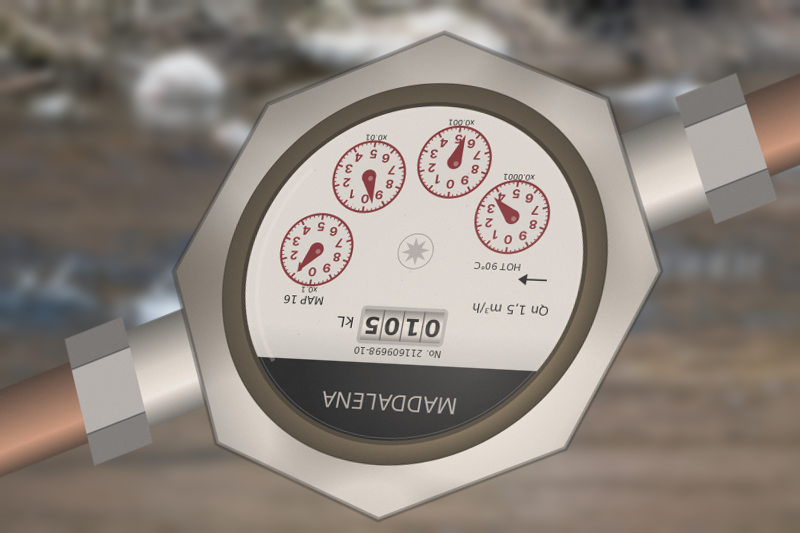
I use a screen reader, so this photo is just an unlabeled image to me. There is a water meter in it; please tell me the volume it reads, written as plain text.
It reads 105.0953 kL
